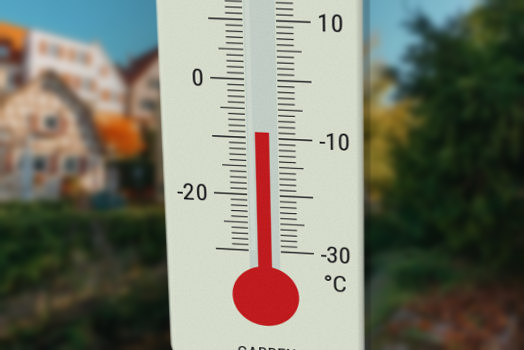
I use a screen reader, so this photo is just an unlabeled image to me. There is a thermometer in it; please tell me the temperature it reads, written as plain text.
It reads -9 °C
